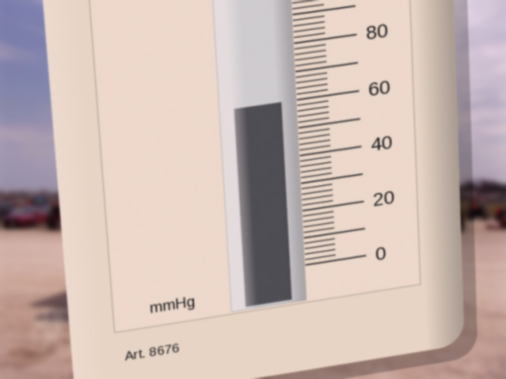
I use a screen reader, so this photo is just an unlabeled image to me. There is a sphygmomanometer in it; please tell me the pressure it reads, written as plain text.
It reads 60 mmHg
